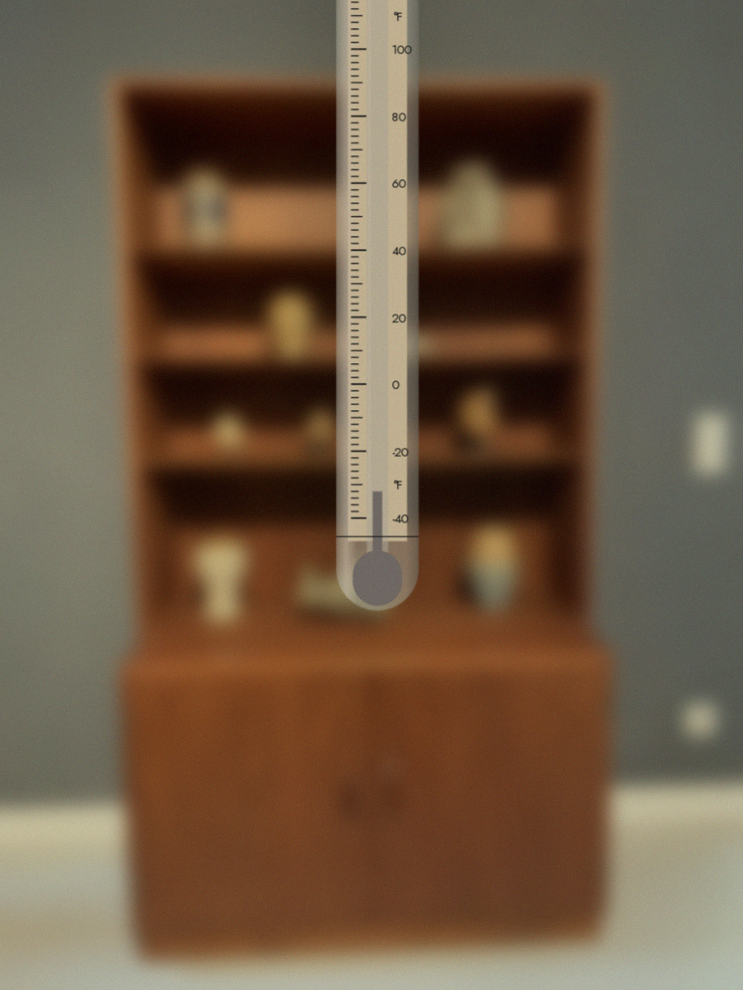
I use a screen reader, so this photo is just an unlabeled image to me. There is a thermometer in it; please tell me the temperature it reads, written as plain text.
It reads -32 °F
